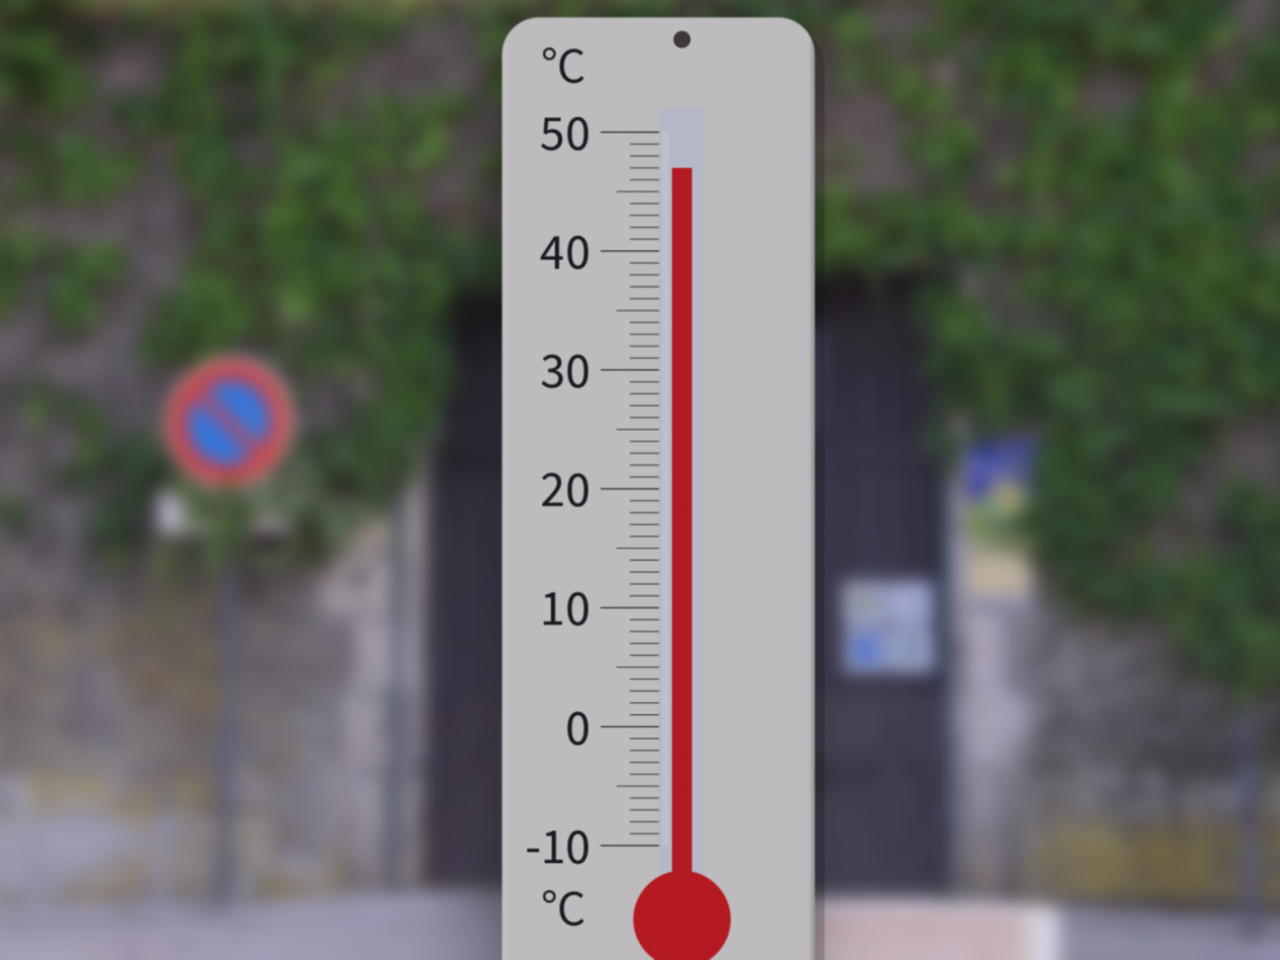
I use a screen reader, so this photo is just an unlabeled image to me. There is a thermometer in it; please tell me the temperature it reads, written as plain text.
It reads 47 °C
